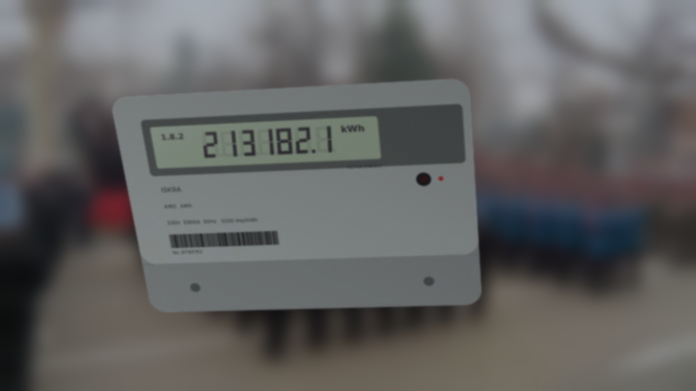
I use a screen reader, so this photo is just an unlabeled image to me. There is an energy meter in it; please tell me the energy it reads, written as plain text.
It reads 213182.1 kWh
